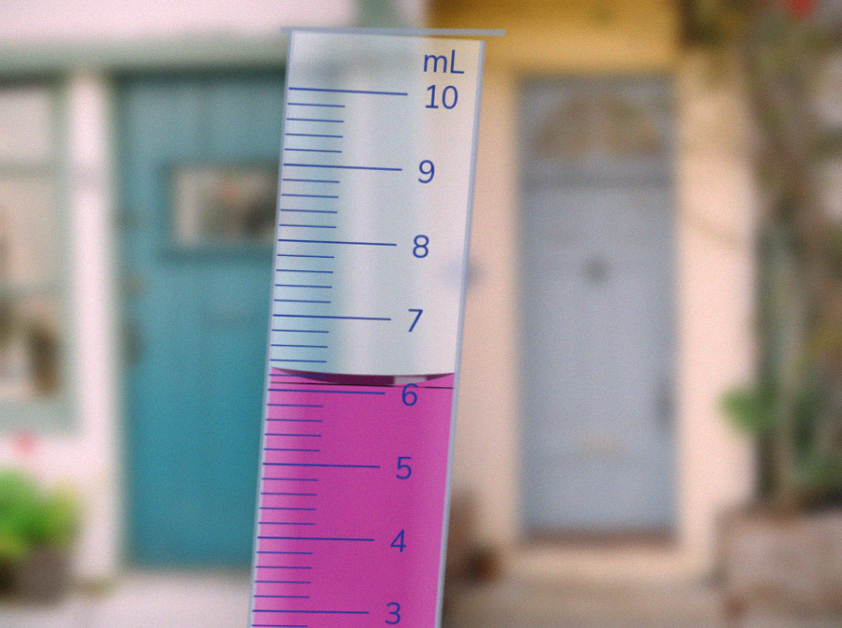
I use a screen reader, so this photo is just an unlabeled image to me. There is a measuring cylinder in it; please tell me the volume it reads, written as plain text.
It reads 6.1 mL
